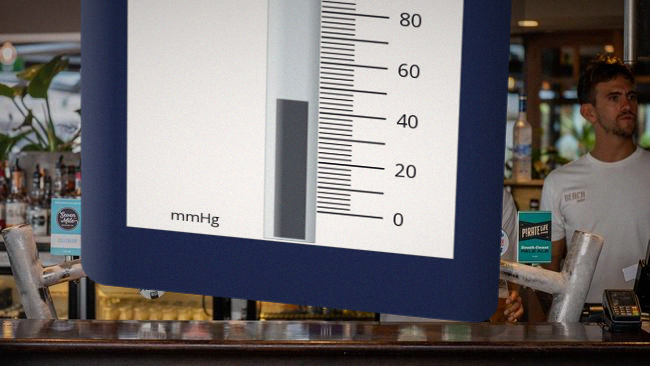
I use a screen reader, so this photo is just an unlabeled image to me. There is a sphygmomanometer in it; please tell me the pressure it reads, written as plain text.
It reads 44 mmHg
